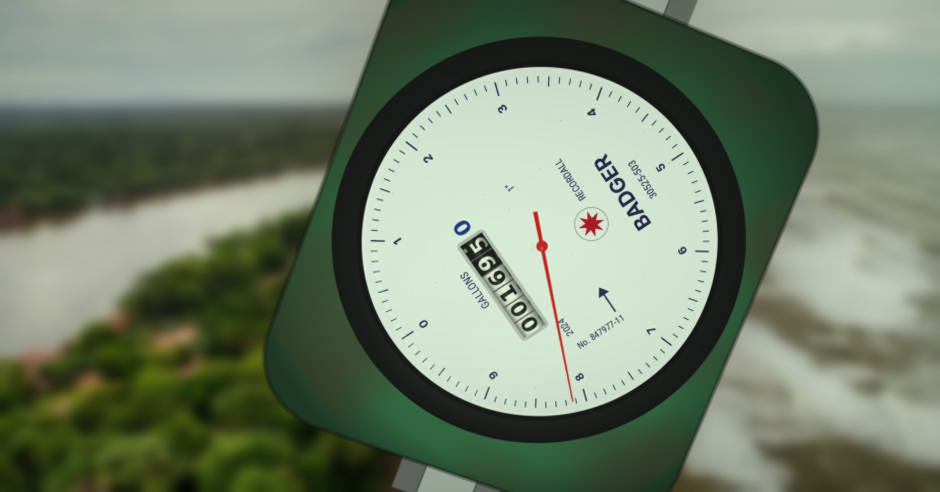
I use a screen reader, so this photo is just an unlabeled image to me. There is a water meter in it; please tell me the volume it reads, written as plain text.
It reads 16948.1 gal
